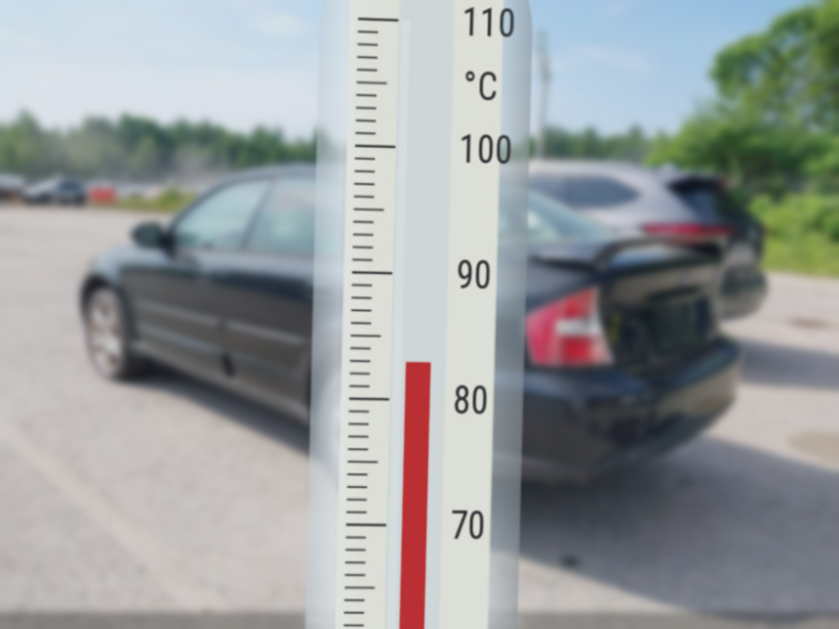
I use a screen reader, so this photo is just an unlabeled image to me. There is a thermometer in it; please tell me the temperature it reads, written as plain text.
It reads 83 °C
